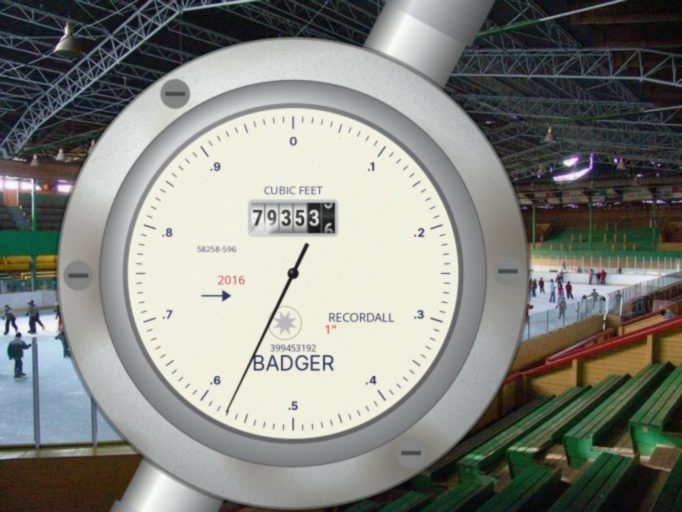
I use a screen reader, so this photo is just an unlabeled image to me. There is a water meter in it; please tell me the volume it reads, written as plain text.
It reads 793535.57 ft³
